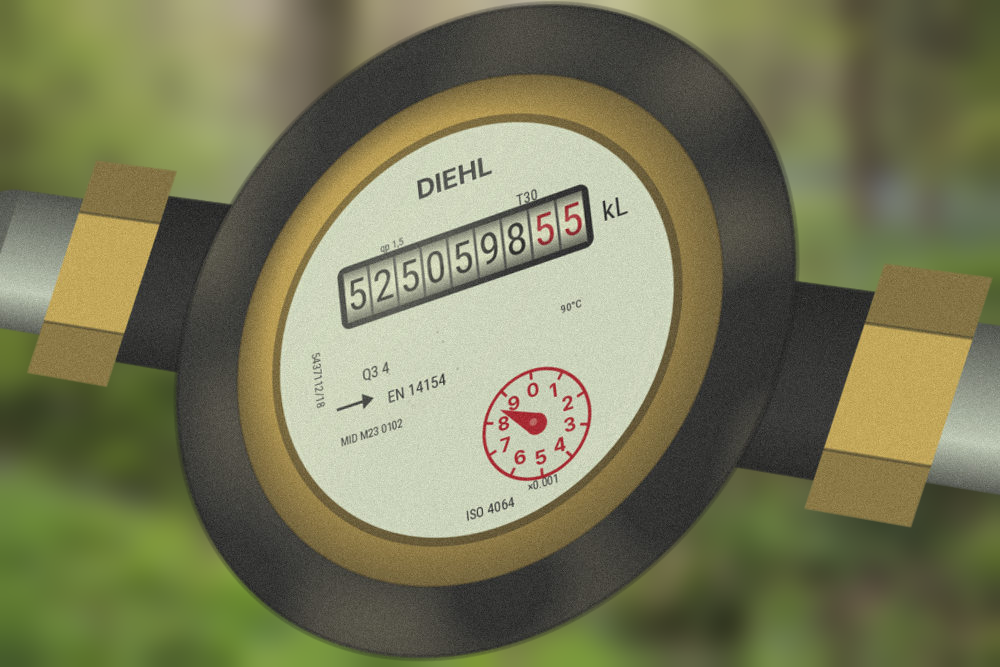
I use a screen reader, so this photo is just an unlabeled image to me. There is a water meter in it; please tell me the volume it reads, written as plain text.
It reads 5250598.558 kL
